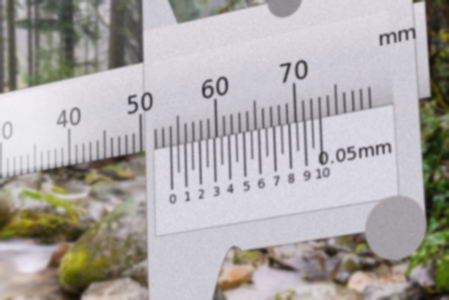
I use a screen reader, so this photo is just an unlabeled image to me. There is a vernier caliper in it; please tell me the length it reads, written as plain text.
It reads 54.0 mm
